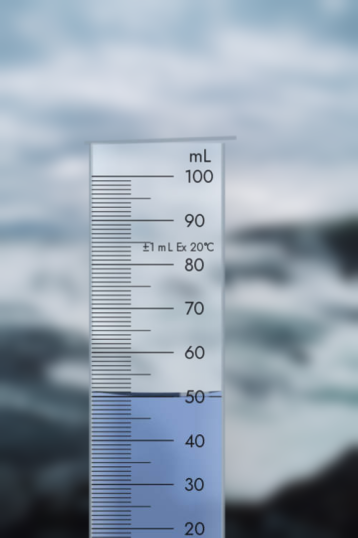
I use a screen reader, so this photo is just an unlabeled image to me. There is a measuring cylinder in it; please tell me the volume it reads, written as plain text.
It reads 50 mL
